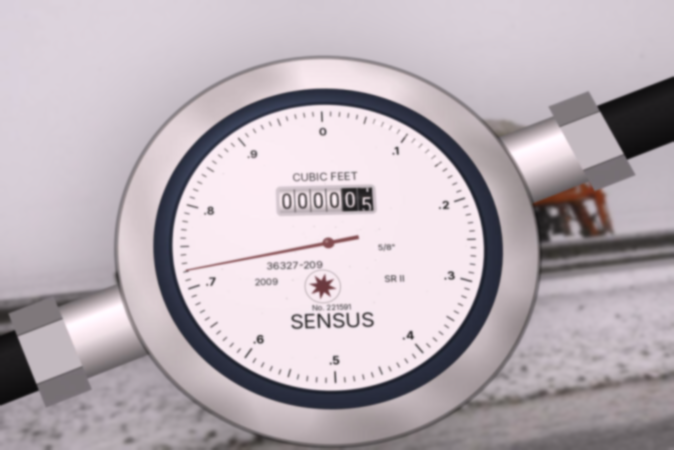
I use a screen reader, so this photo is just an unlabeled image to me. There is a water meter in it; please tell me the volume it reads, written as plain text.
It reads 4.72 ft³
